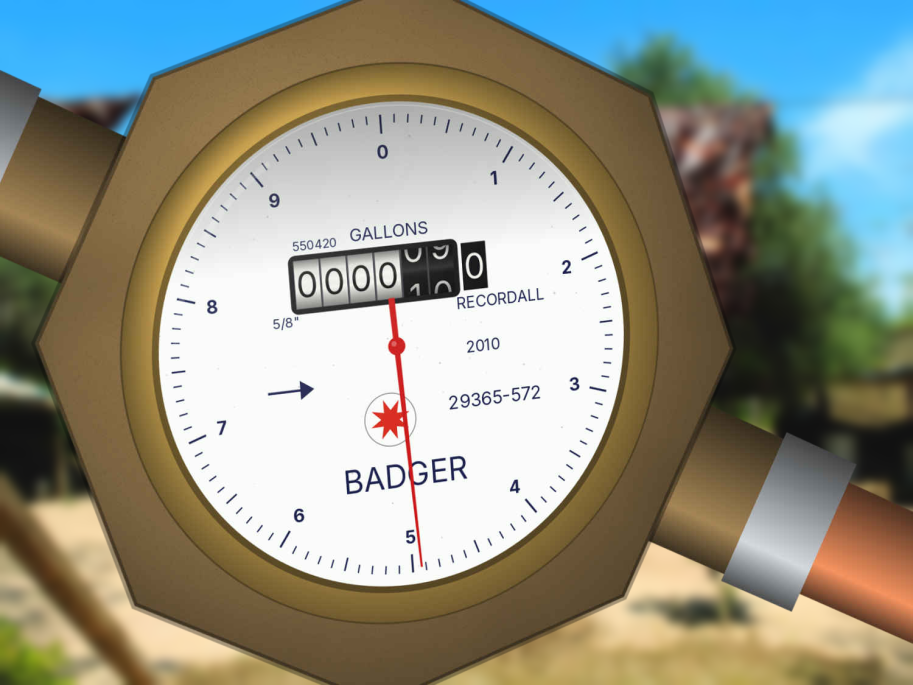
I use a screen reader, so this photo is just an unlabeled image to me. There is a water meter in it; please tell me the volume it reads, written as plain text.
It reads 94.9 gal
